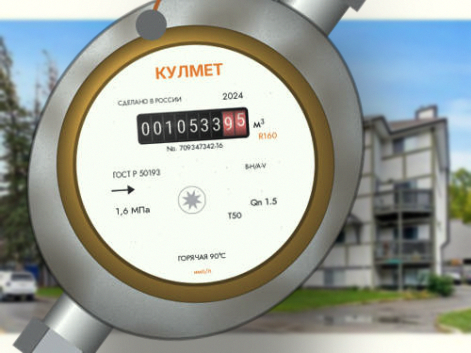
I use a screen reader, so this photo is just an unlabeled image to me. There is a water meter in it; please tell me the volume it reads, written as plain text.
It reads 10533.95 m³
